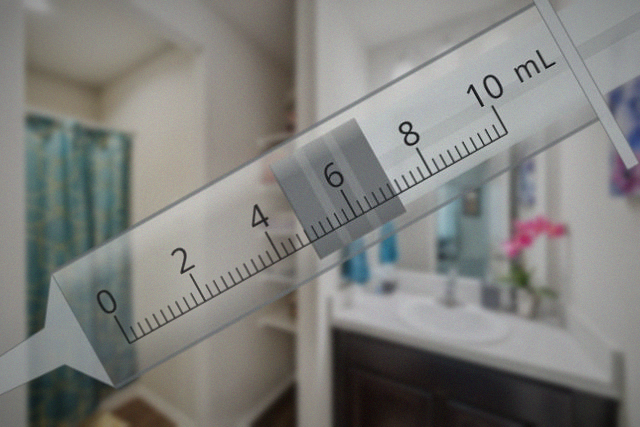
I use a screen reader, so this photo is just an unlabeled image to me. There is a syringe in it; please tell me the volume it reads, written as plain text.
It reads 4.8 mL
